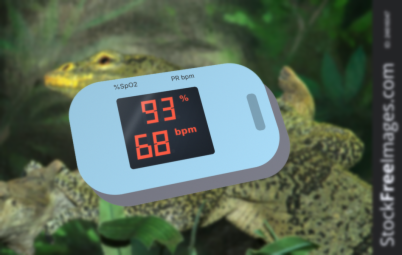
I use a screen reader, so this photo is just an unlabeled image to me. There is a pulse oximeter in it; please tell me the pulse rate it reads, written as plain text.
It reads 68 bpm
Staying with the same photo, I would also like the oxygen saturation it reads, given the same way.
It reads 93 %
